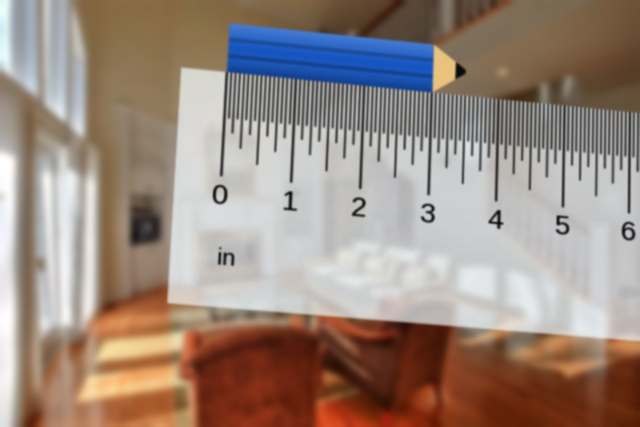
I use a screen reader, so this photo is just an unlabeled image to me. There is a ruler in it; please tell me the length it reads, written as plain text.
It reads 3.5 in
